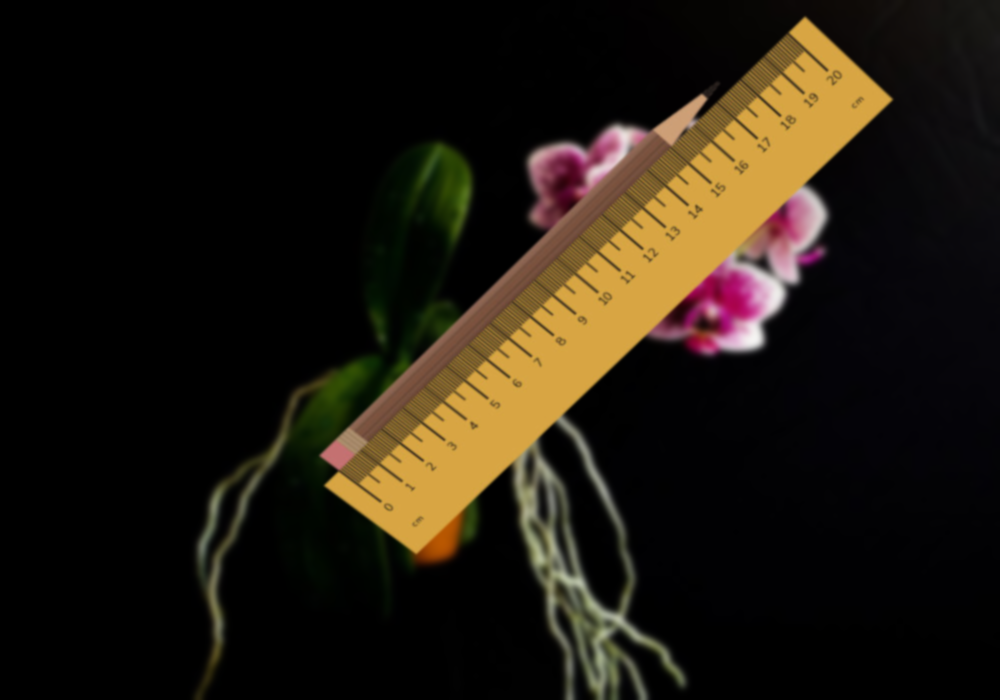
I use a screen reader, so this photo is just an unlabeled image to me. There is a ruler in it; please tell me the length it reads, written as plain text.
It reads 17.5 cm
